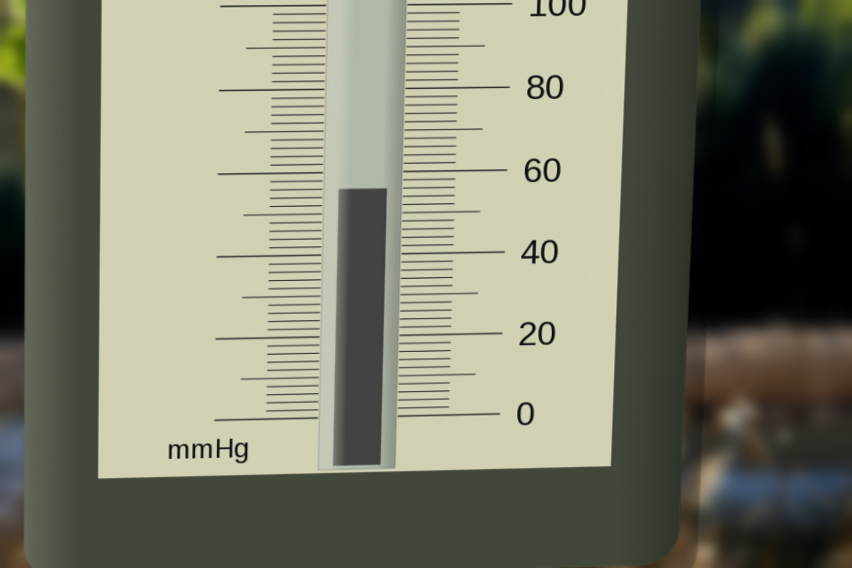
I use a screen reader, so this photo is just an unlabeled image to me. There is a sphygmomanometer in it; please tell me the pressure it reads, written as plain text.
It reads 56 mmHg
